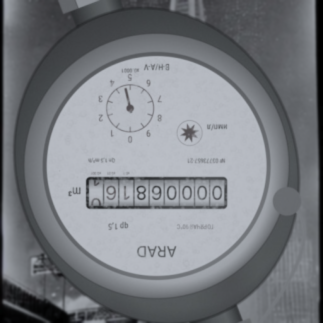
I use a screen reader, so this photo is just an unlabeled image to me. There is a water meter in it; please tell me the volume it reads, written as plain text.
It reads 68.1604 m³
